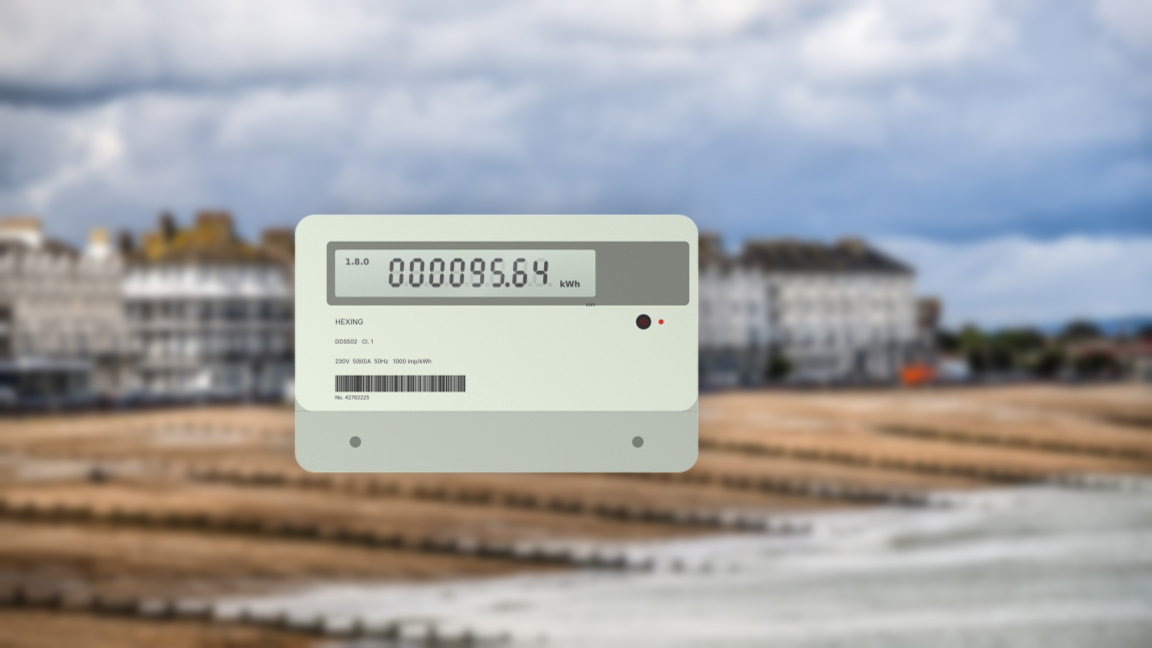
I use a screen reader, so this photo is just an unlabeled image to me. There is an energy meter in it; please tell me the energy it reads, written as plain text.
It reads 95.64 kWh
